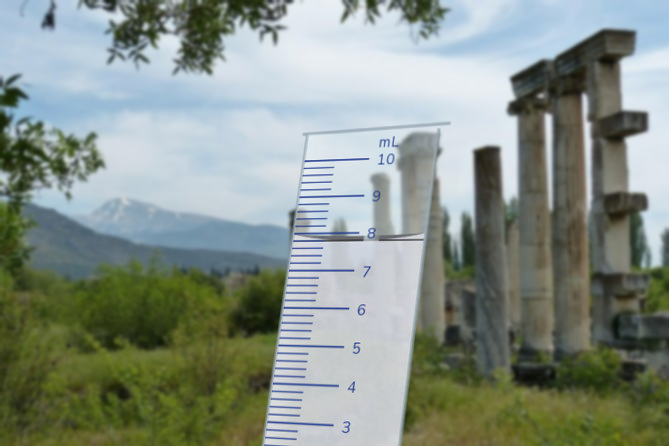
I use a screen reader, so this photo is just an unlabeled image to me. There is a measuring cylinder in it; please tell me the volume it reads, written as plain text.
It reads 7.8 mL
